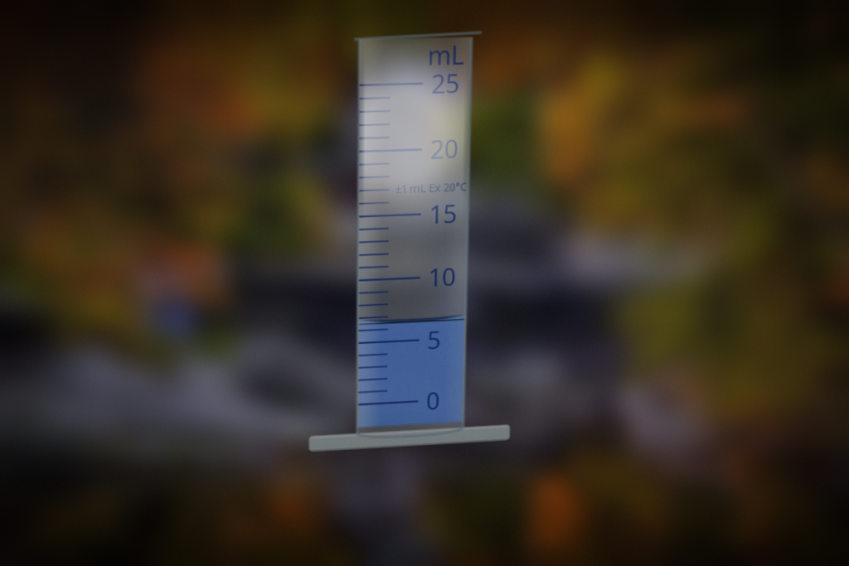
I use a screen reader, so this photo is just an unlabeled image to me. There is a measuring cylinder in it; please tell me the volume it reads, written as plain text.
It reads 6.5 mL
